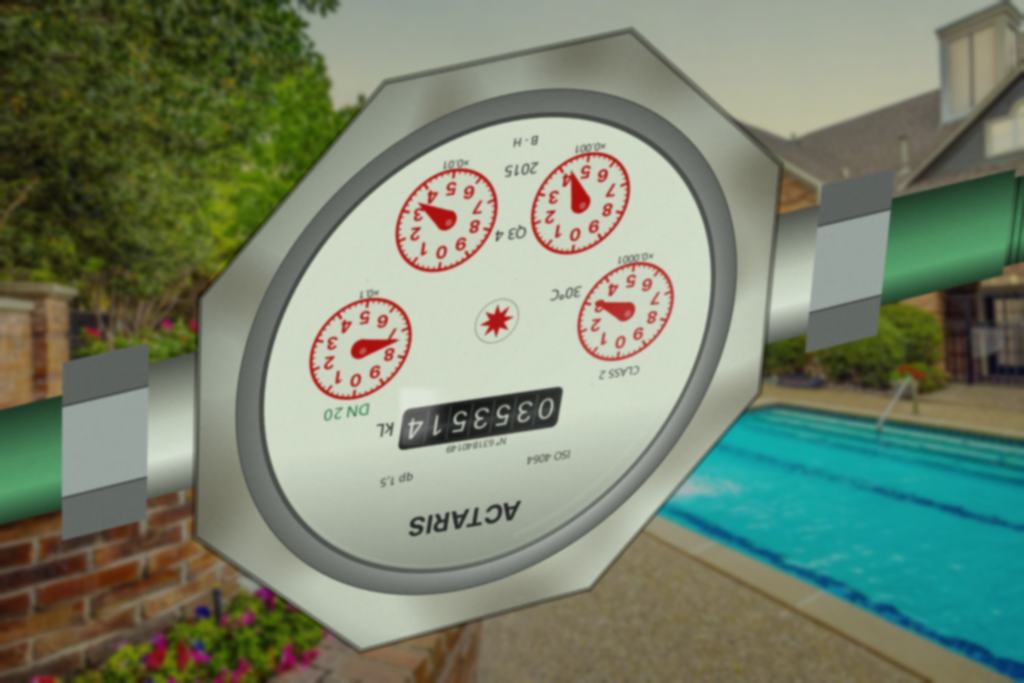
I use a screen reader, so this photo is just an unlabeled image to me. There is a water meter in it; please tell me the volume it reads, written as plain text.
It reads 353514.7343 kL
